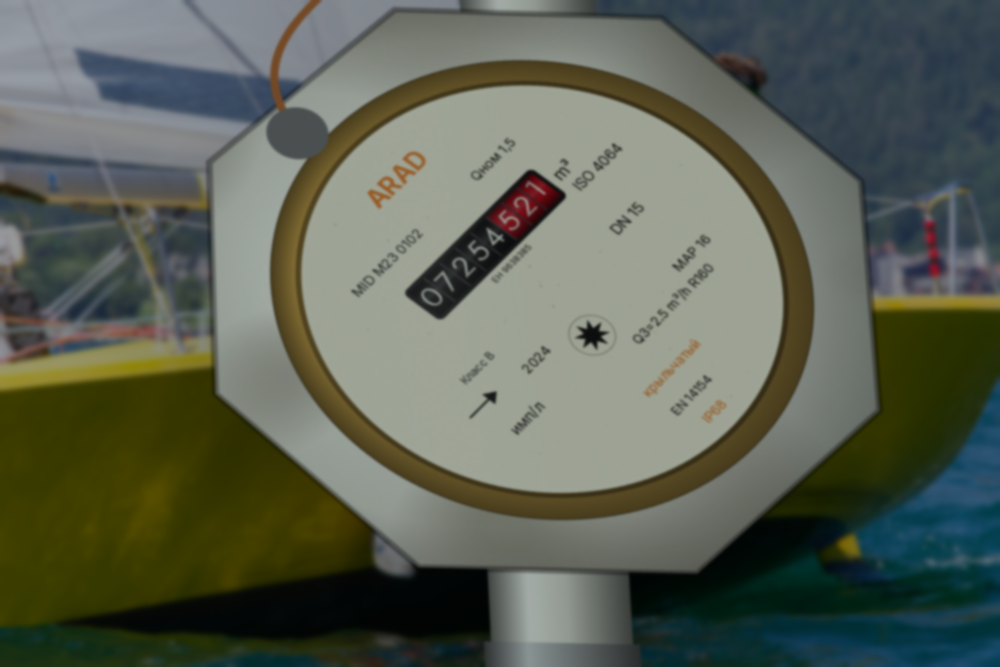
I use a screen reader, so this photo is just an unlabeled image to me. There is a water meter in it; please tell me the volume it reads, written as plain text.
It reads 7254.521 m³
